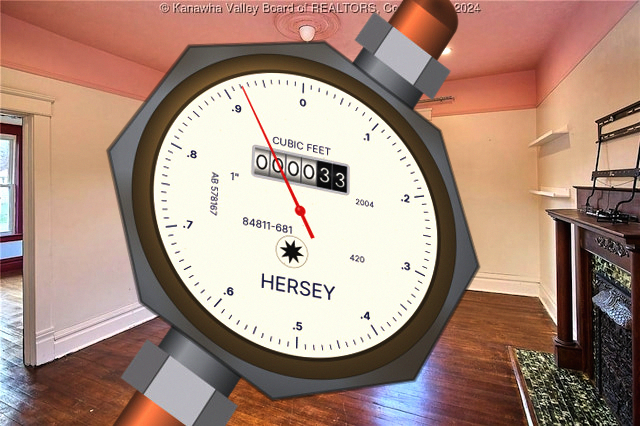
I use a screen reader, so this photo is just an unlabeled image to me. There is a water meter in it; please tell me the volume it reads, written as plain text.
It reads 32.92 ft³
